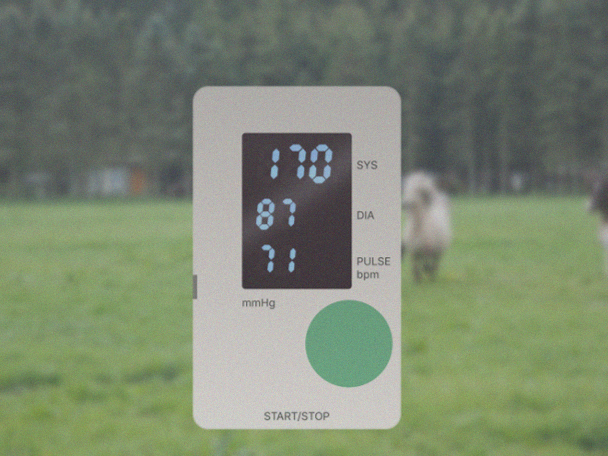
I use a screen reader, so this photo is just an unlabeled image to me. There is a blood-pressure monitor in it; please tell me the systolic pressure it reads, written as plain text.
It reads 170 mmHg
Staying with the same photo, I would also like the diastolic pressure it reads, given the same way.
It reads 87 mmHg
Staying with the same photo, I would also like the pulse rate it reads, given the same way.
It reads 71 bpm
